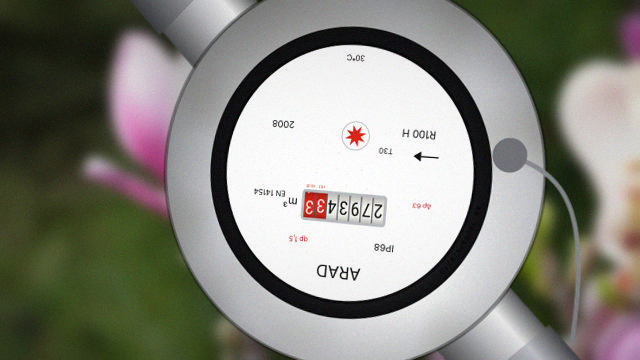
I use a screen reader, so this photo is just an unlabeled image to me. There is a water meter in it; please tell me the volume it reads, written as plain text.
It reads 27934.33 m³
